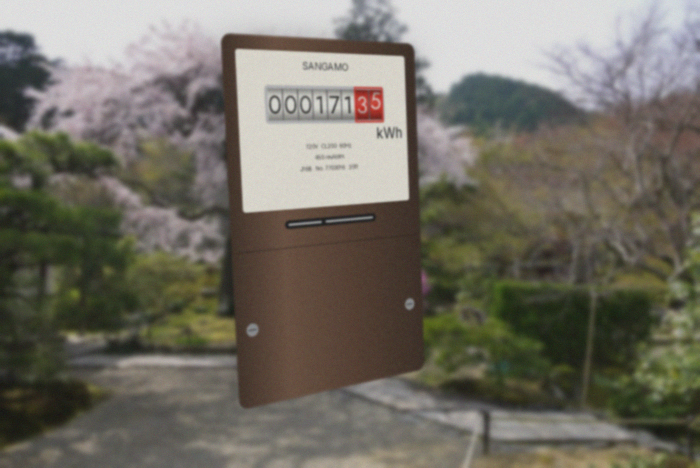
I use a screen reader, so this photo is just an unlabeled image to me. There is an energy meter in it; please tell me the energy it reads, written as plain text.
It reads 171.35 kWh
